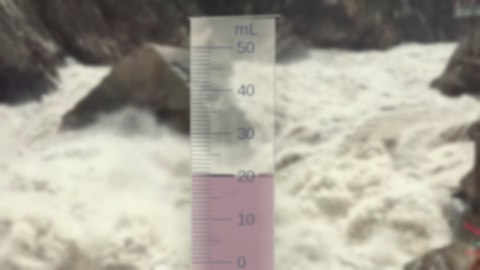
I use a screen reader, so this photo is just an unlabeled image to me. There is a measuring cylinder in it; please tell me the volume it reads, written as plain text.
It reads 20 mL
